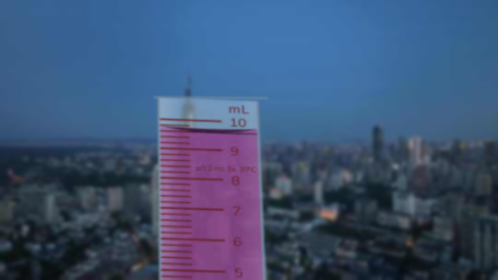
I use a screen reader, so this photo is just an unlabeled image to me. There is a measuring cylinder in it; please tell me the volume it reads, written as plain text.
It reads 9.6 mL
